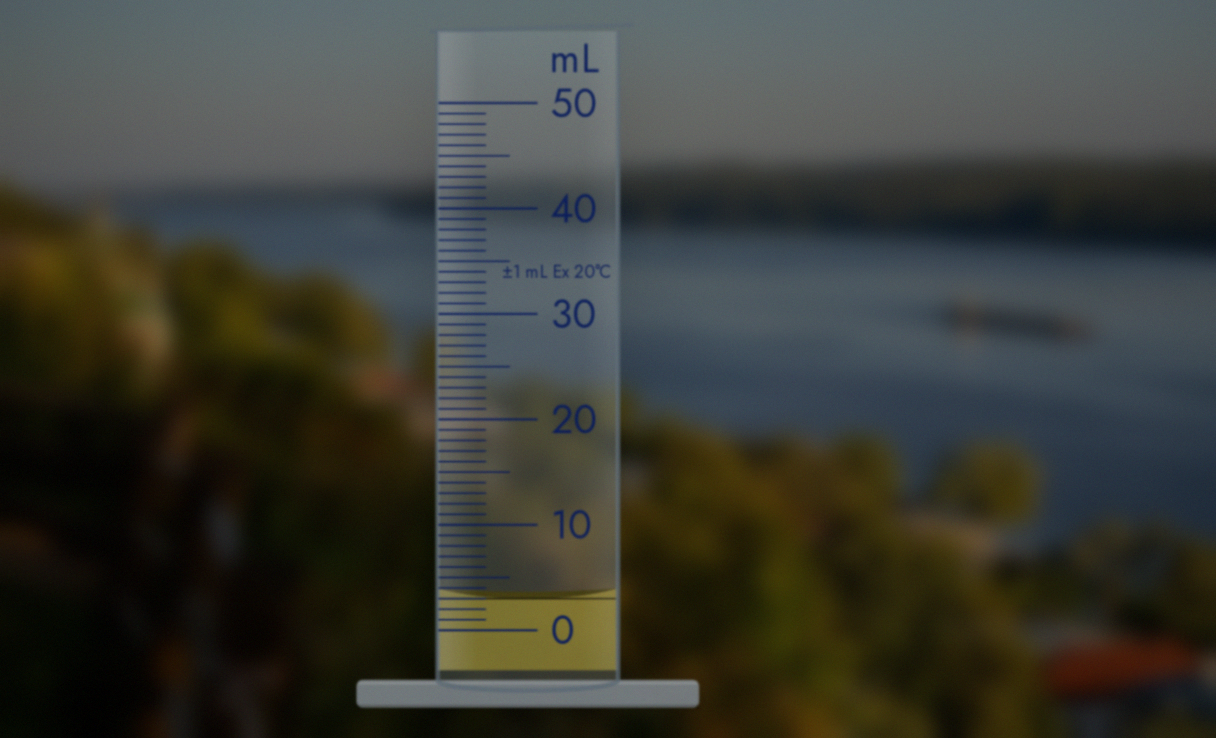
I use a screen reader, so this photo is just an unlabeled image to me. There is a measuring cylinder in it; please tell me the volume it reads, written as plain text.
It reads 3 mL
